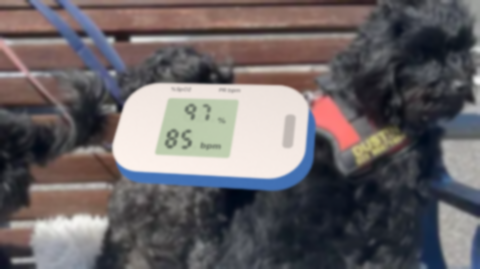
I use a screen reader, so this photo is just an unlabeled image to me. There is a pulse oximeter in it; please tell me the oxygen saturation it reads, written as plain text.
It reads 97 %
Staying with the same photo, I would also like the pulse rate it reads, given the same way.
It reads 85 bpm
